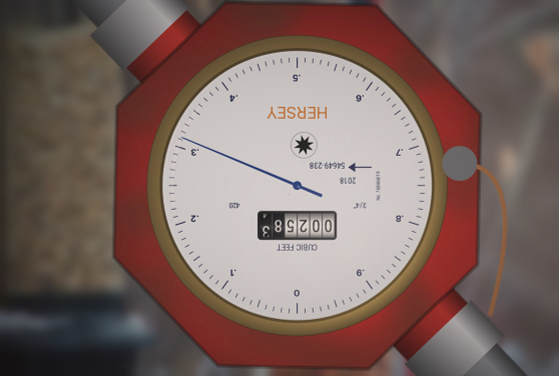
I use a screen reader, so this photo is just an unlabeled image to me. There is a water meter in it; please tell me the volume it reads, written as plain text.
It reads 2583.31 ft³
